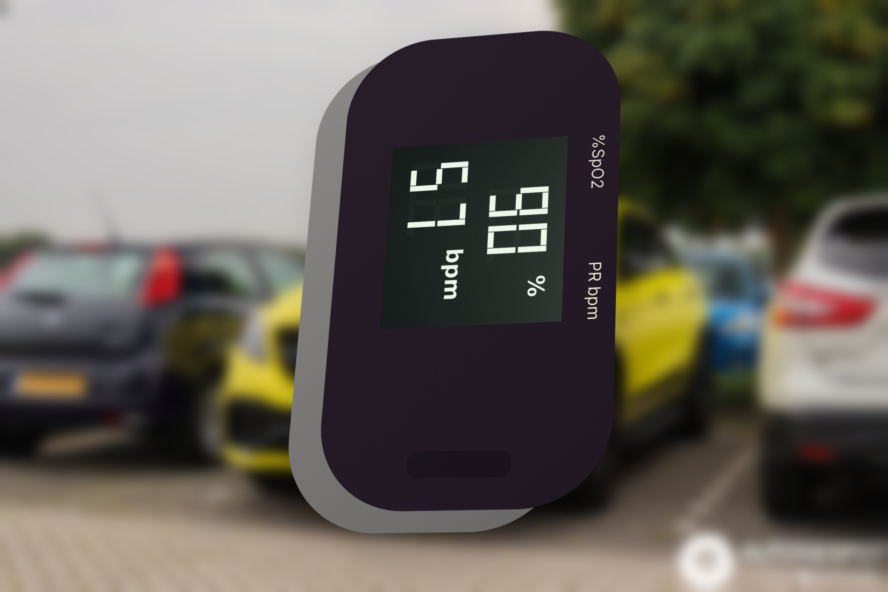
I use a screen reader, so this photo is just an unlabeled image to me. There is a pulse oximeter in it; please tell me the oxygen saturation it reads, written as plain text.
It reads 90 %
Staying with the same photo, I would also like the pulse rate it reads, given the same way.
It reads 57 bpm
